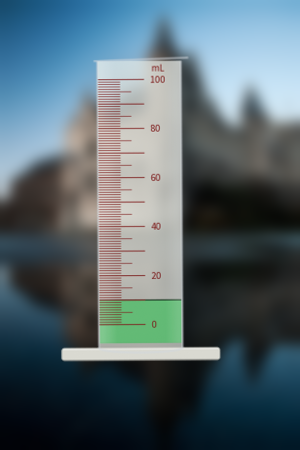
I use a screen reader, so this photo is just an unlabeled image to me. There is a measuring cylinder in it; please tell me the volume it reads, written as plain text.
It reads 10 mL
